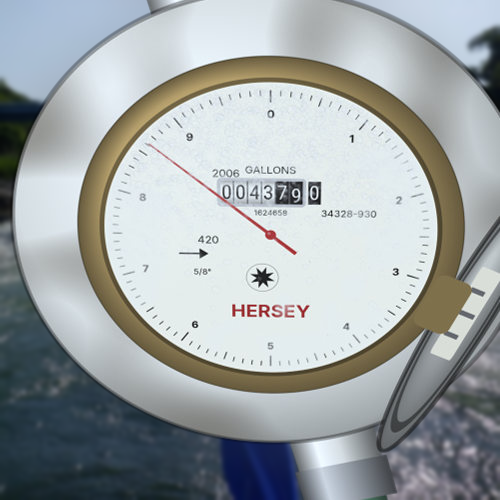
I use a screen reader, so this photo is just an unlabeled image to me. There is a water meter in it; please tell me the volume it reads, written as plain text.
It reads 43788.6 gal
